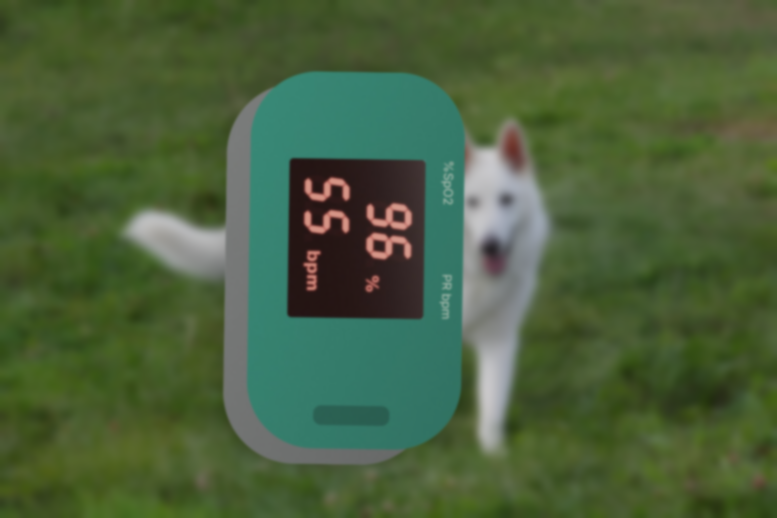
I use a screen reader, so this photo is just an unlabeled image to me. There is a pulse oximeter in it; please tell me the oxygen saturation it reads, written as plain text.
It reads 96 %
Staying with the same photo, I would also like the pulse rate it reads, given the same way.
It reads 55 bpm
